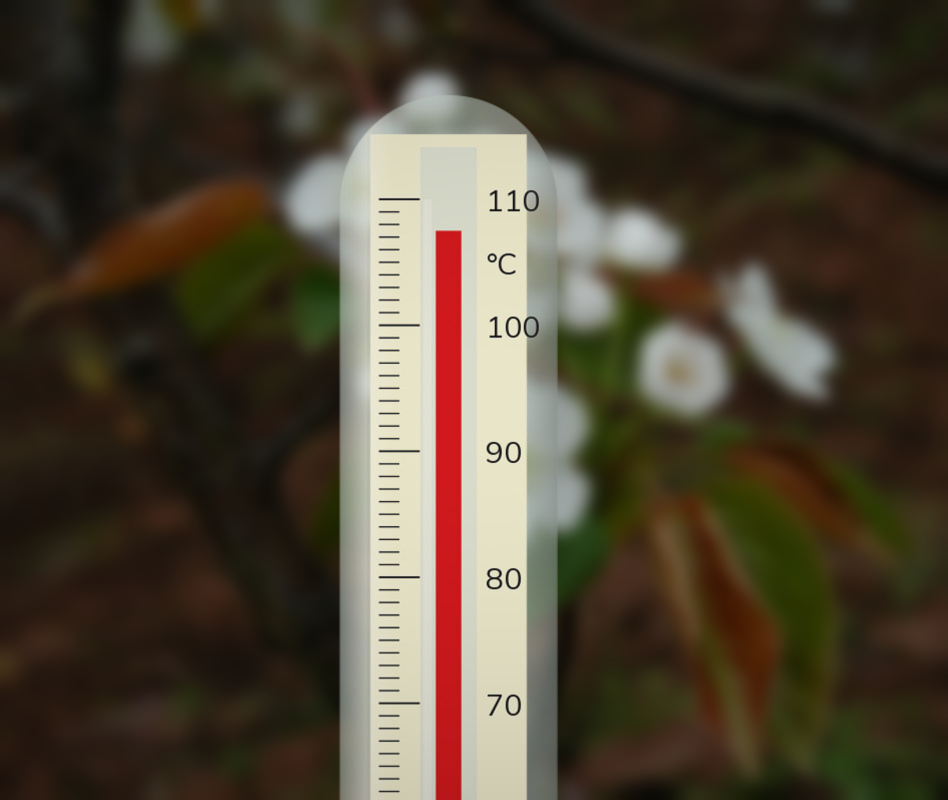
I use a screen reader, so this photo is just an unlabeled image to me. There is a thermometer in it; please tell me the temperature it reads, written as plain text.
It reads 107.5 °C
